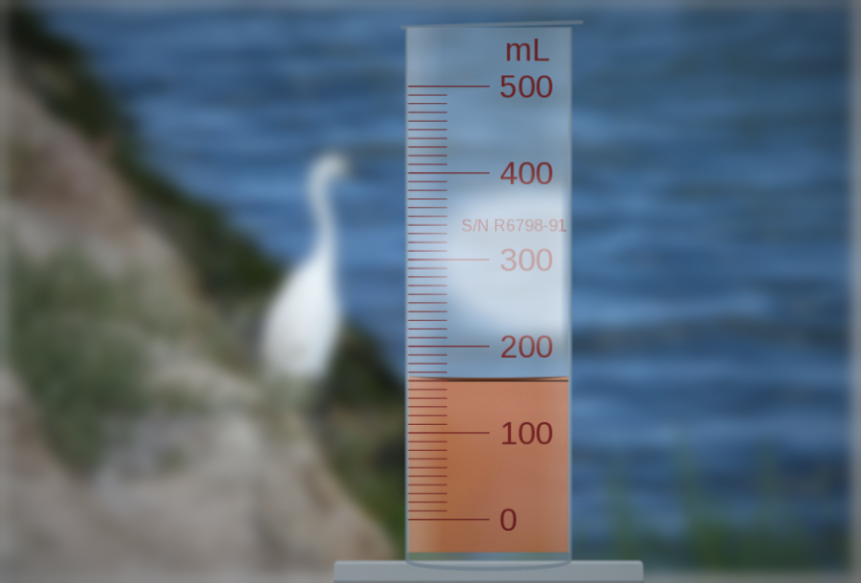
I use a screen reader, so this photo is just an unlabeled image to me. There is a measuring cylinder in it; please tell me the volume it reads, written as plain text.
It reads 160 mL
